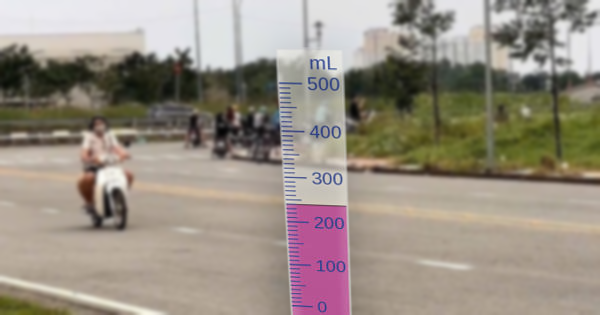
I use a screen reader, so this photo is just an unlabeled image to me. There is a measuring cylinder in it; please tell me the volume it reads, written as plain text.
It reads 240 mL
